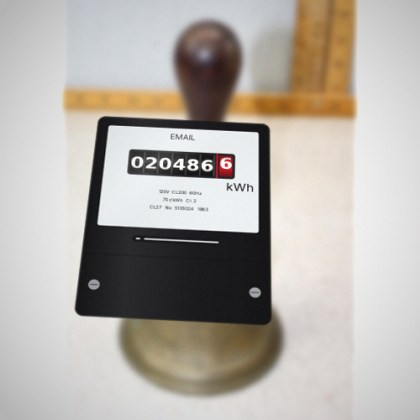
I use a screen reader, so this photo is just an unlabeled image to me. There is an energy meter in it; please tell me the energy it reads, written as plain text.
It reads 20486.6 kWh
